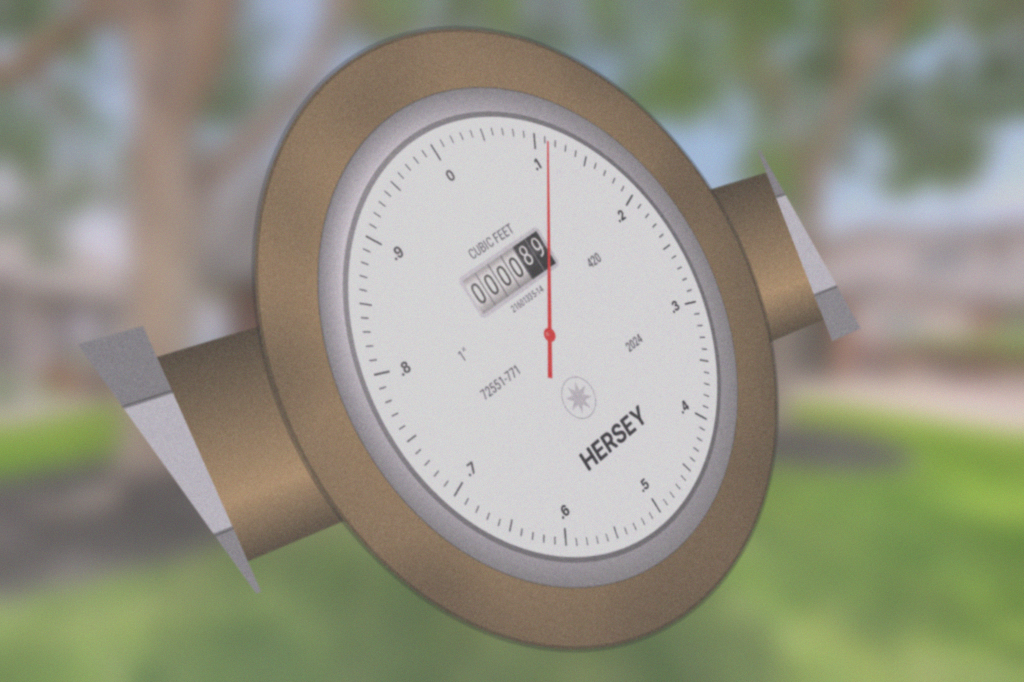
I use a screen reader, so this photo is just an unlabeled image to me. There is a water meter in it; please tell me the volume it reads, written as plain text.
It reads 89.11 ft³
